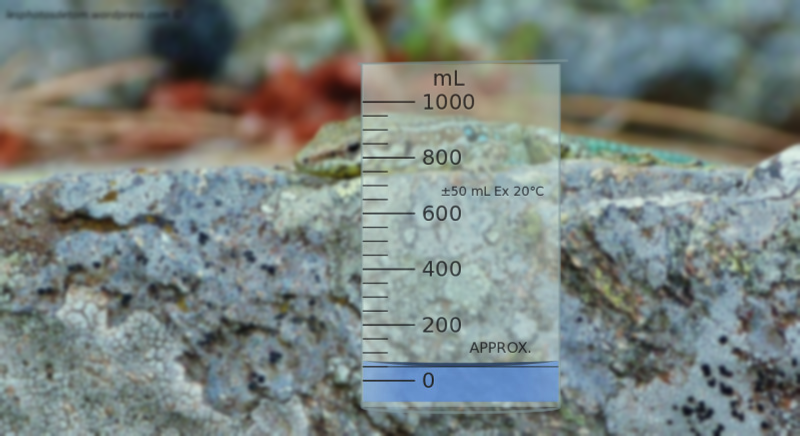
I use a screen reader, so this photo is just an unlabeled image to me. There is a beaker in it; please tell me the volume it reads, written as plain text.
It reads 50 mL
